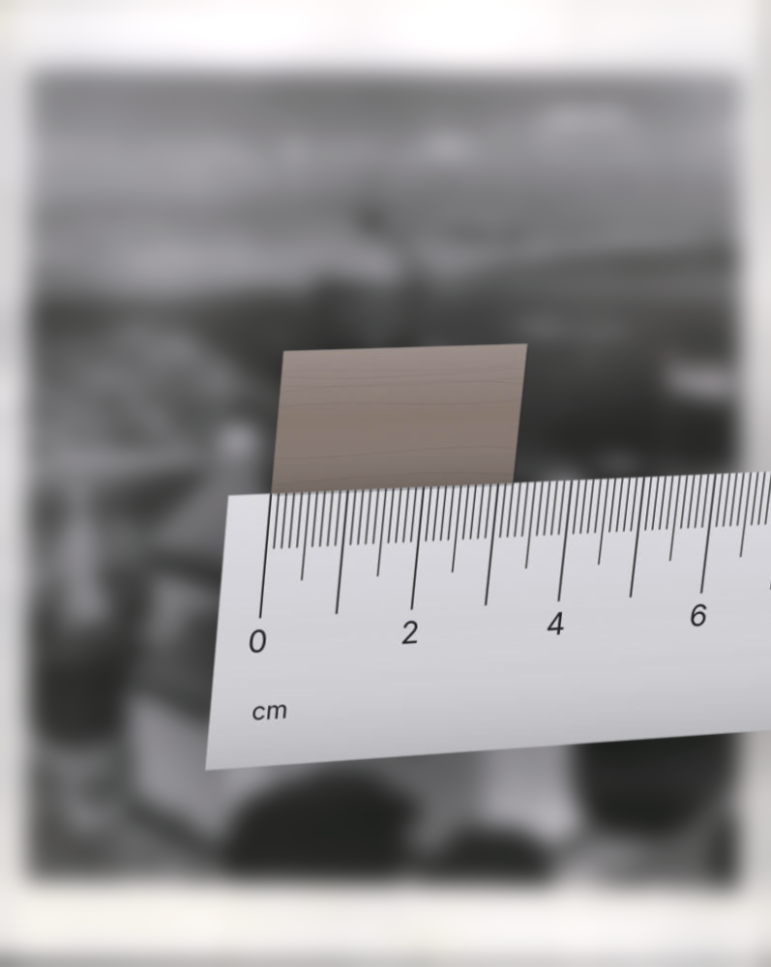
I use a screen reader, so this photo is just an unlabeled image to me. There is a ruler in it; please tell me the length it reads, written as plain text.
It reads 3.2 cm
